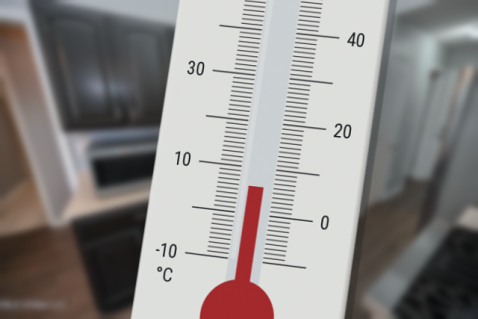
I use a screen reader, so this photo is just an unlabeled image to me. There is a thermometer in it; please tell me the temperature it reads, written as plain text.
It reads 6 °C
